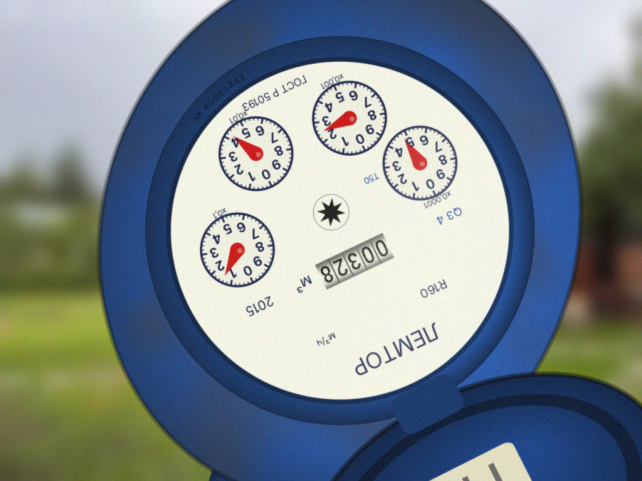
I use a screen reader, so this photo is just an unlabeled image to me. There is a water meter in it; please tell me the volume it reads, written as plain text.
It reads 328.1424 m³
